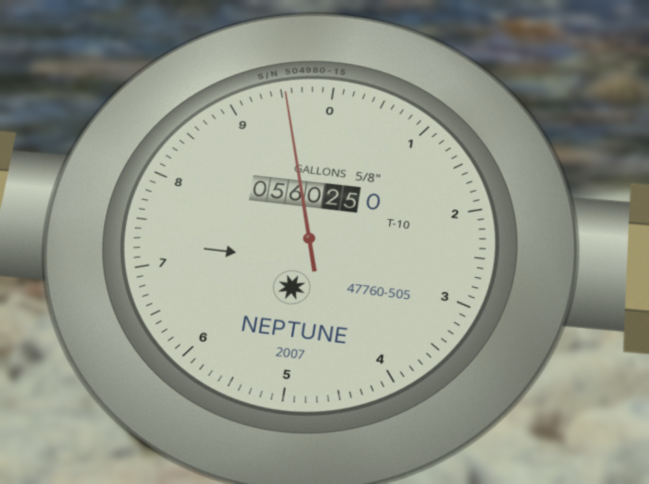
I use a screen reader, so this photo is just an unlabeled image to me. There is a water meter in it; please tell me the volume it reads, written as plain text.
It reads 560249.5 gal
